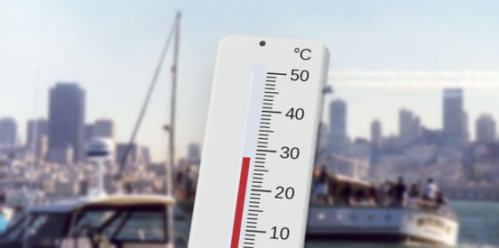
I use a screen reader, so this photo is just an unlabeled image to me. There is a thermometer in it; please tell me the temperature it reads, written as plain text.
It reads 28 °C
